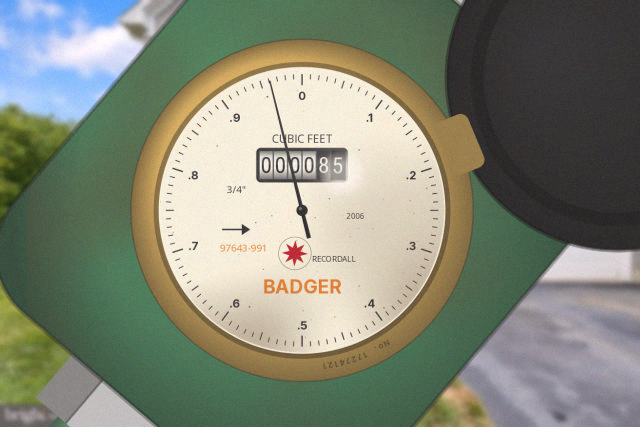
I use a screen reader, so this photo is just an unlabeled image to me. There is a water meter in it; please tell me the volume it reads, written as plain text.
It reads 84.96 ft³
